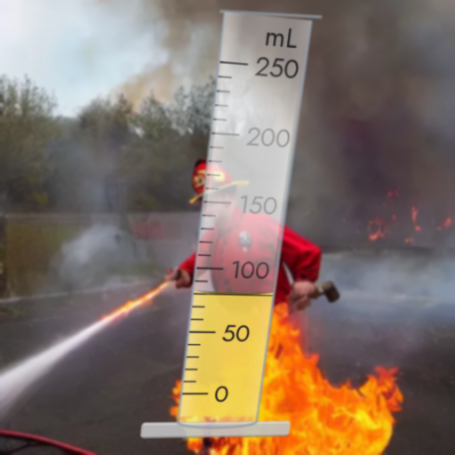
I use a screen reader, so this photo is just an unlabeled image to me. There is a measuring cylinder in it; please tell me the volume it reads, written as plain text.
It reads 80 mL
